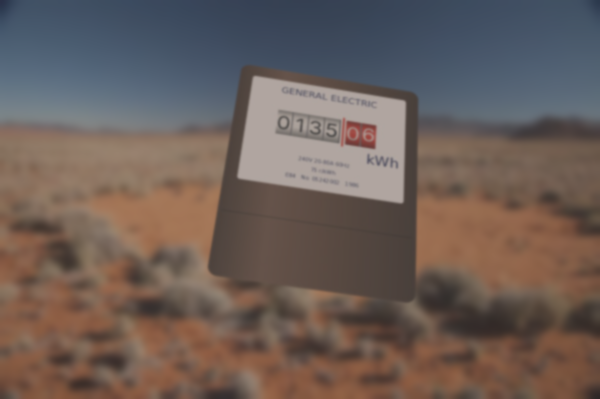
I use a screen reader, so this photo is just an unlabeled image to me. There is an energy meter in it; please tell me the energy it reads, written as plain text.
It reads 135.06 kWh
